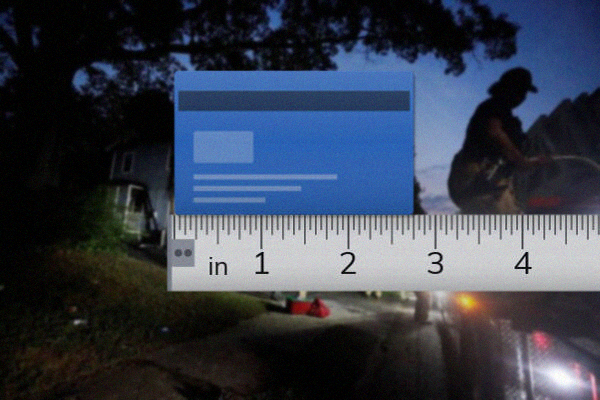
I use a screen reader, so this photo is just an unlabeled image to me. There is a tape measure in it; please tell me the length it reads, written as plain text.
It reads 2.75 in
